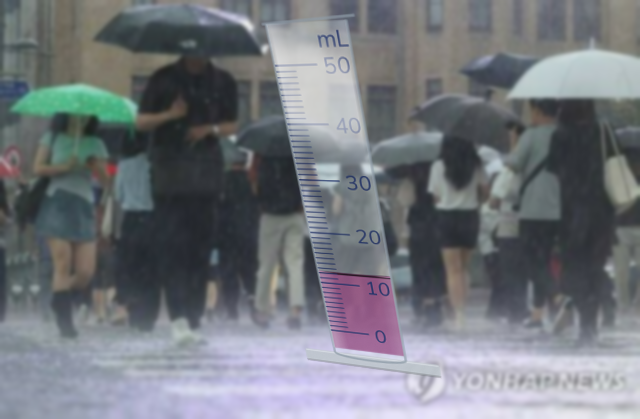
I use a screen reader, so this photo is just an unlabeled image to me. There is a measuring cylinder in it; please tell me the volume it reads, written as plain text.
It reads 12 mL
